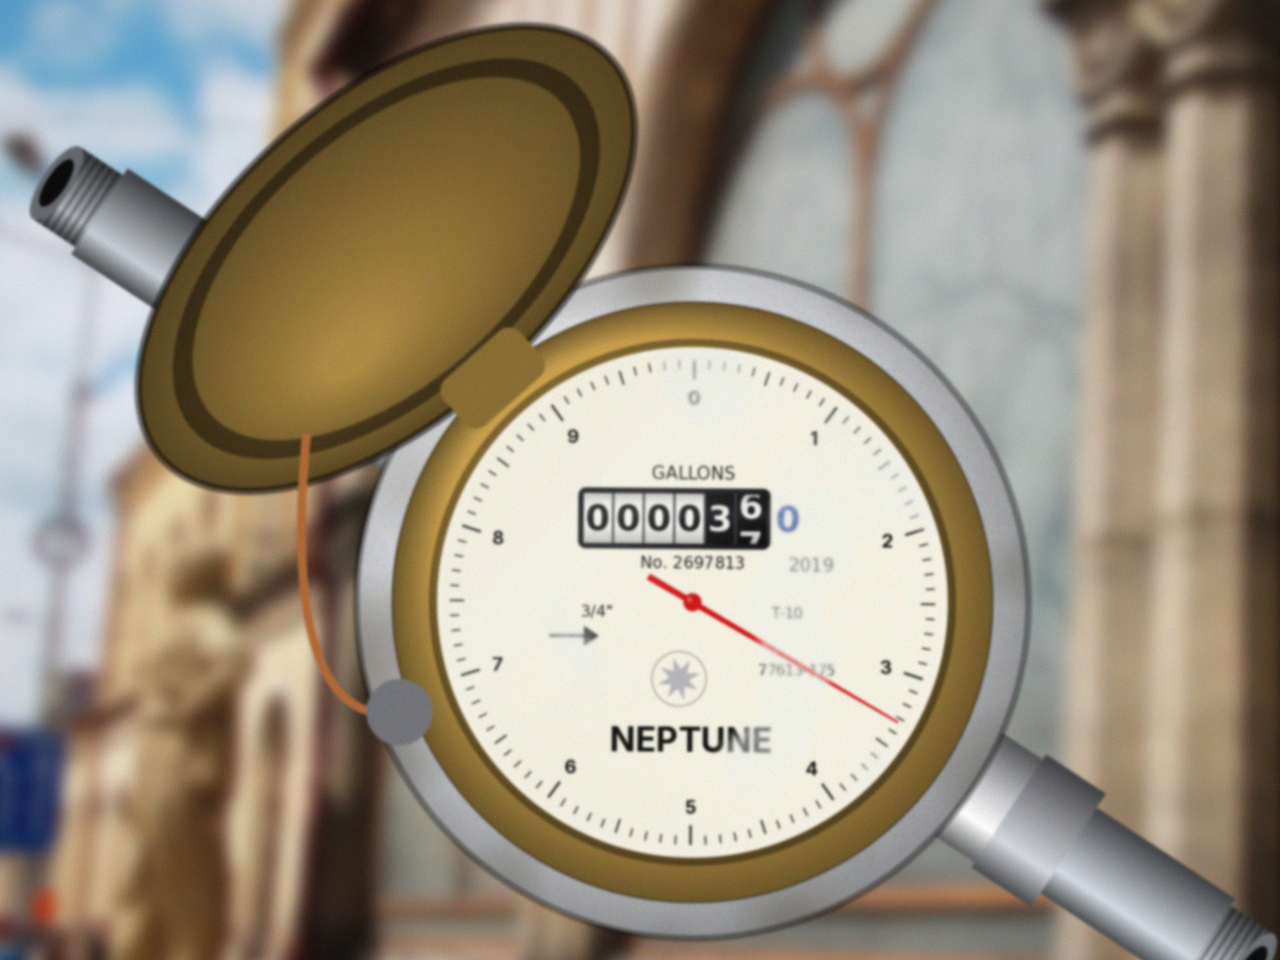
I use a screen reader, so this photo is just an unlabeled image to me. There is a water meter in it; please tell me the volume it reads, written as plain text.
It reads 363.3 gal
